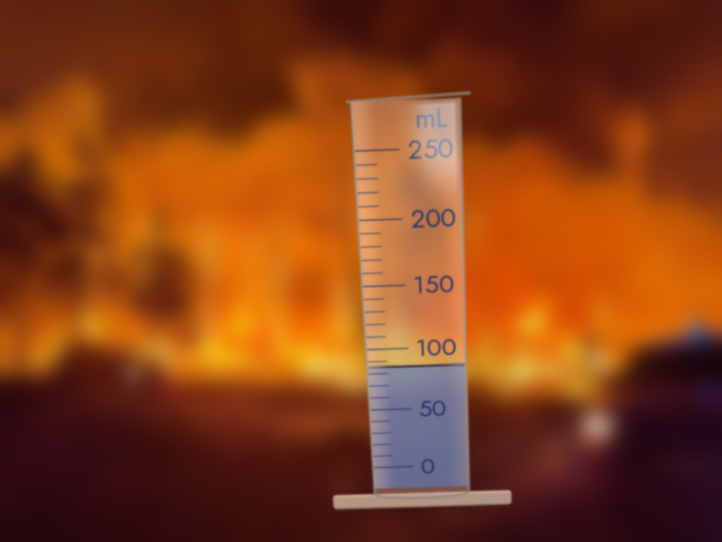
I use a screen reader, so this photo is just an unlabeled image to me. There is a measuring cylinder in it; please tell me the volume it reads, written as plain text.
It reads 85 mL
